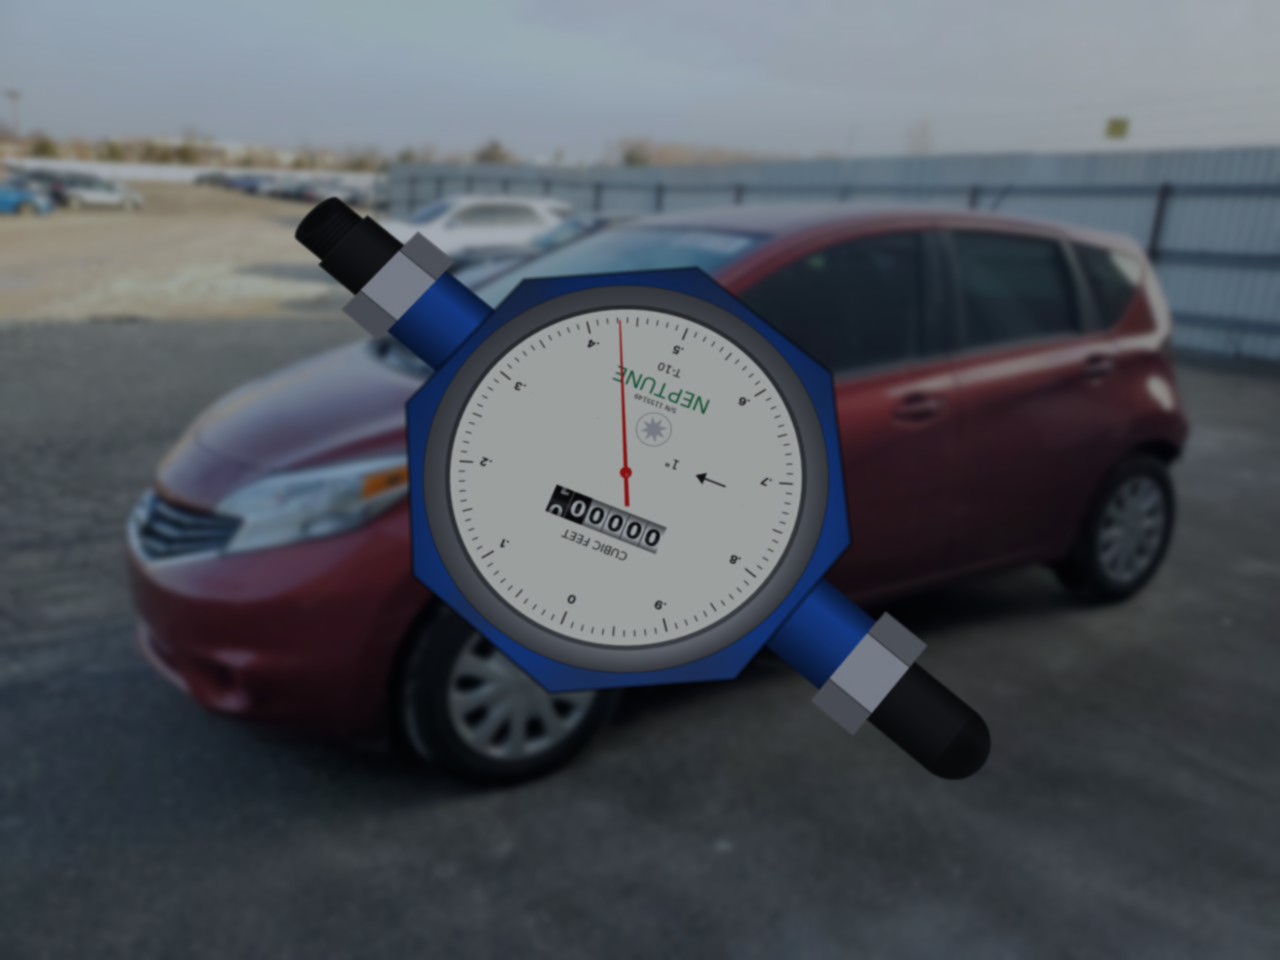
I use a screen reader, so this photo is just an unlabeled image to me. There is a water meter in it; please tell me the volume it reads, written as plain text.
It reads 0.43 ft³
